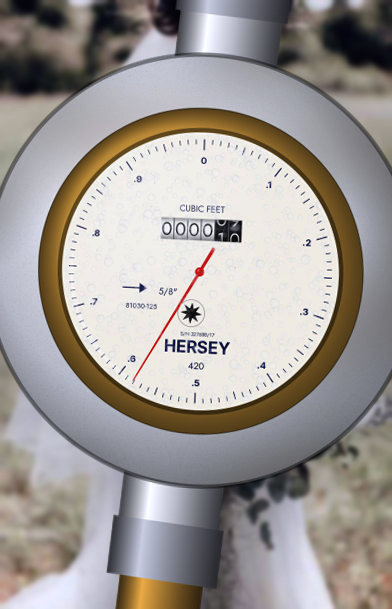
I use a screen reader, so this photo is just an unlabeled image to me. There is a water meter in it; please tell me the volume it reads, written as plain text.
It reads 9.58 ft³
